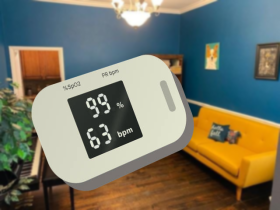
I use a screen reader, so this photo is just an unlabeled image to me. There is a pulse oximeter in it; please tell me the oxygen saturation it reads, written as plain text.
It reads 99 %
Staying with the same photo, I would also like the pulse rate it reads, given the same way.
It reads 63 bpm
